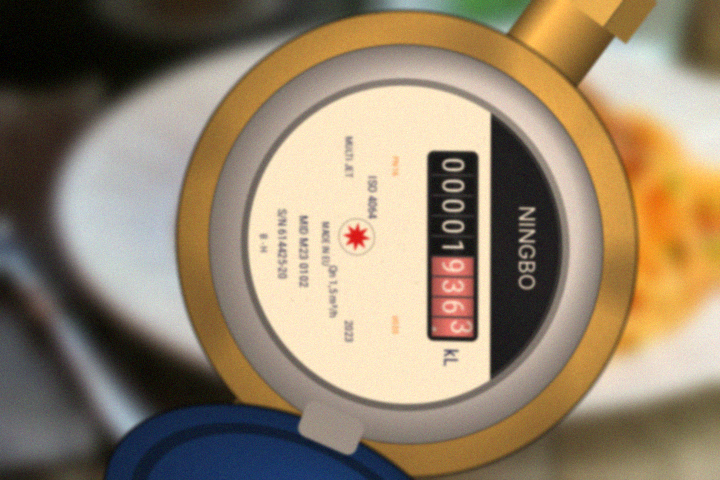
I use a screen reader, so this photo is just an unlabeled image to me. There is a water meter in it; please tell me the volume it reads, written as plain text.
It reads 1.9363 kL
